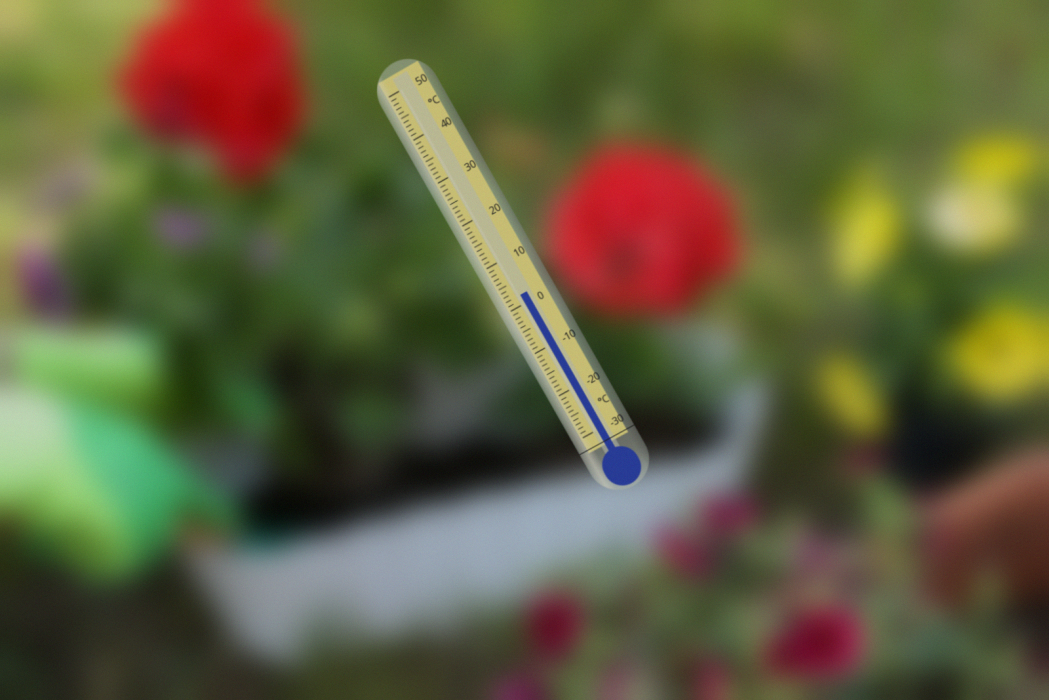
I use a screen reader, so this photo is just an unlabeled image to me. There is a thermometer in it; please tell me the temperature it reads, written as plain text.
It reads 2 °C
